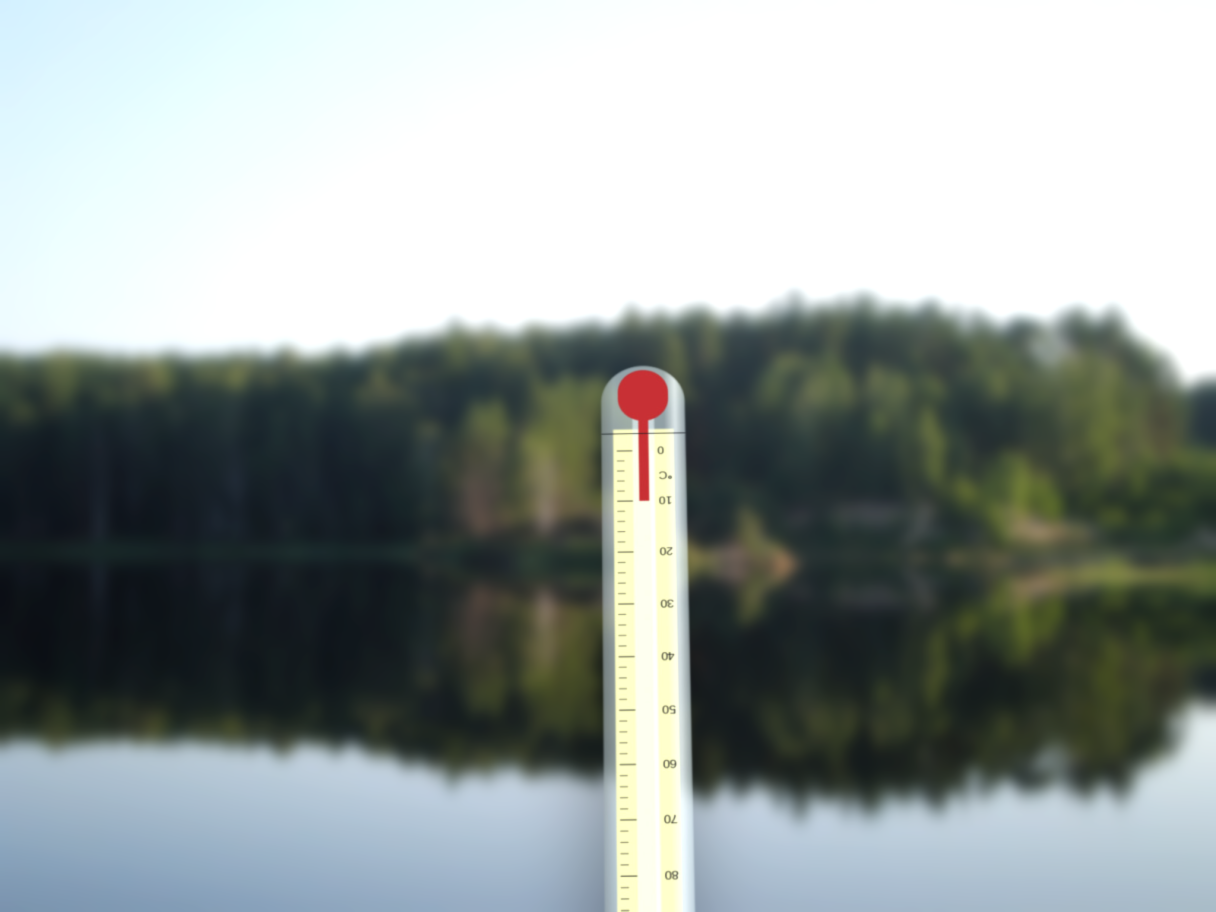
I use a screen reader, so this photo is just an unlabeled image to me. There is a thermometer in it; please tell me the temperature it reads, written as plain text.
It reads 10 °C
